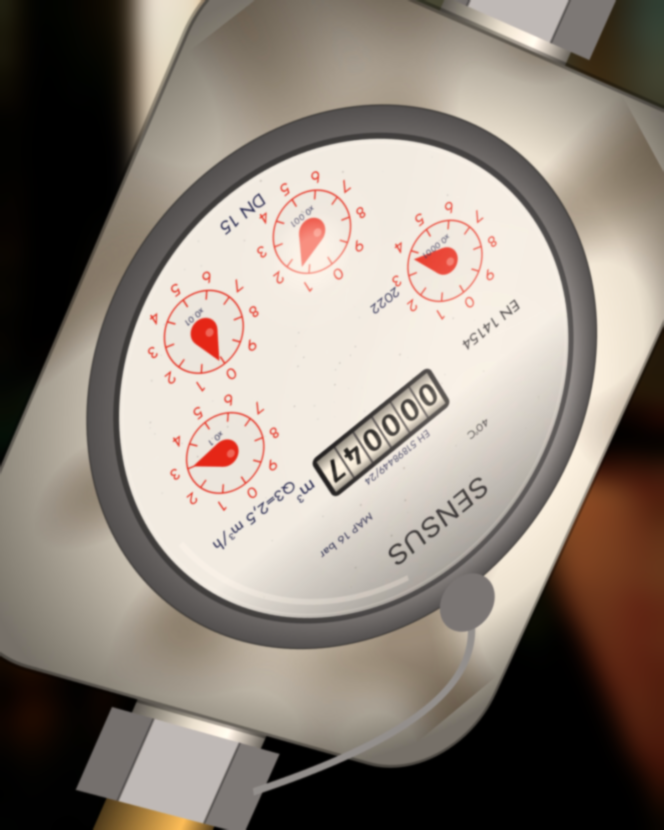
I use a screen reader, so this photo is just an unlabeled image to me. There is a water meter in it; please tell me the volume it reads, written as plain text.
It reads 47.3013 m³
